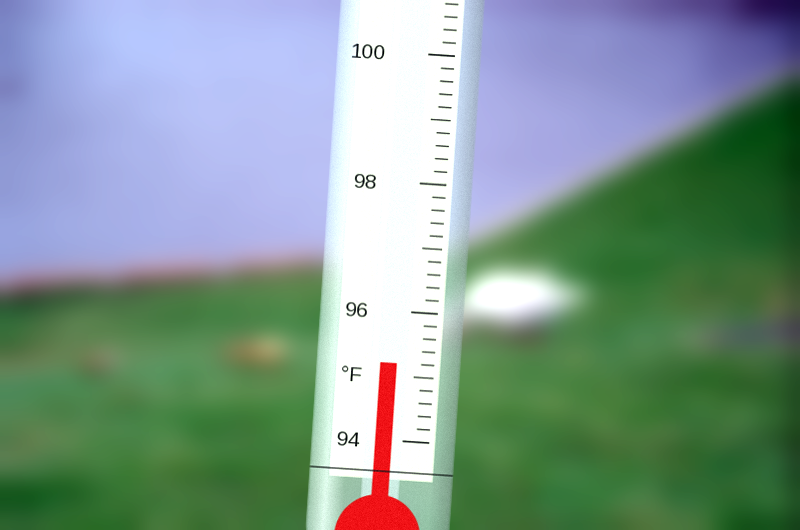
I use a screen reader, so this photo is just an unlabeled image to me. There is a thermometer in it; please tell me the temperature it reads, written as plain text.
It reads 95.2 °F
